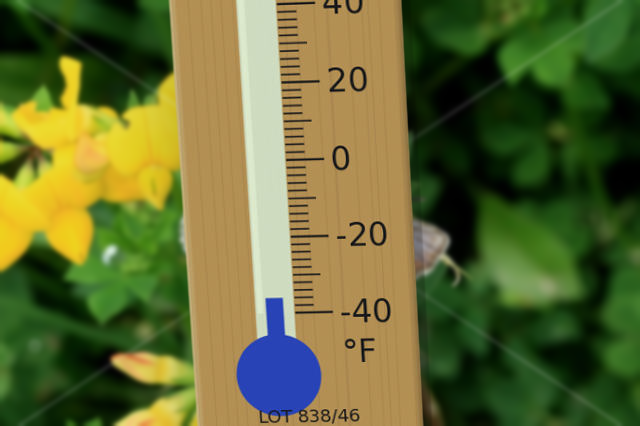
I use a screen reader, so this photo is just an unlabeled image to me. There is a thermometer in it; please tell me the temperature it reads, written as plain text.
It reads -36 °F
